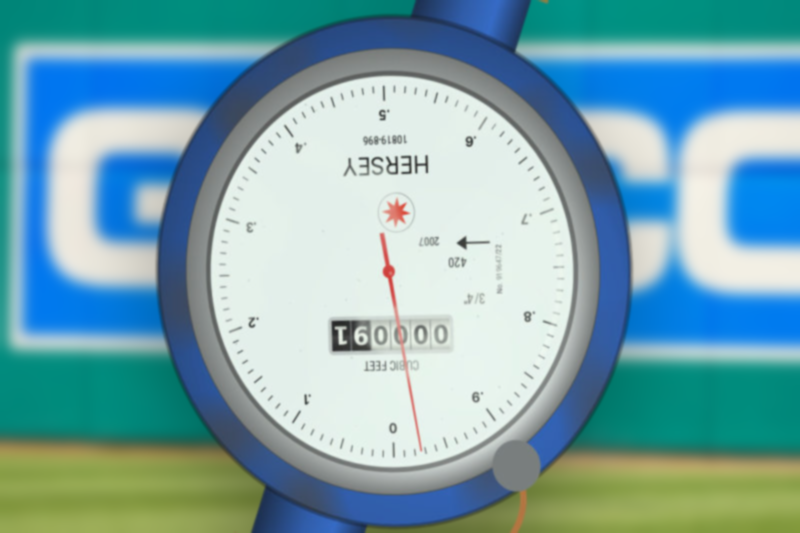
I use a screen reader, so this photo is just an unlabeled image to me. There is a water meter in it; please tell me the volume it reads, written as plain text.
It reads 90.97 ft³
